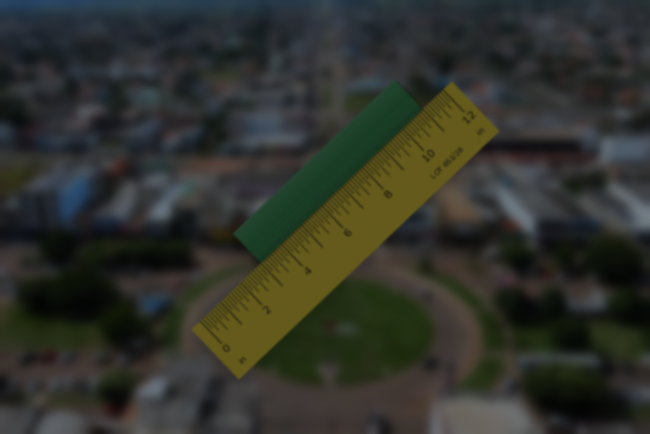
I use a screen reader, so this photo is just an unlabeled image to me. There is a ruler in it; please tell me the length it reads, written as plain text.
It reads 8 in
